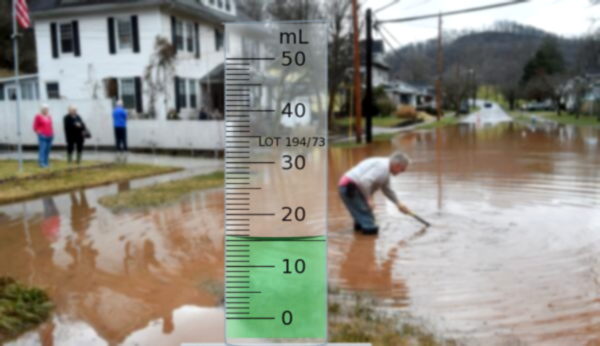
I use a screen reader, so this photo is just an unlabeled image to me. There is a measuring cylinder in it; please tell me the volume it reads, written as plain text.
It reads 15 mL
